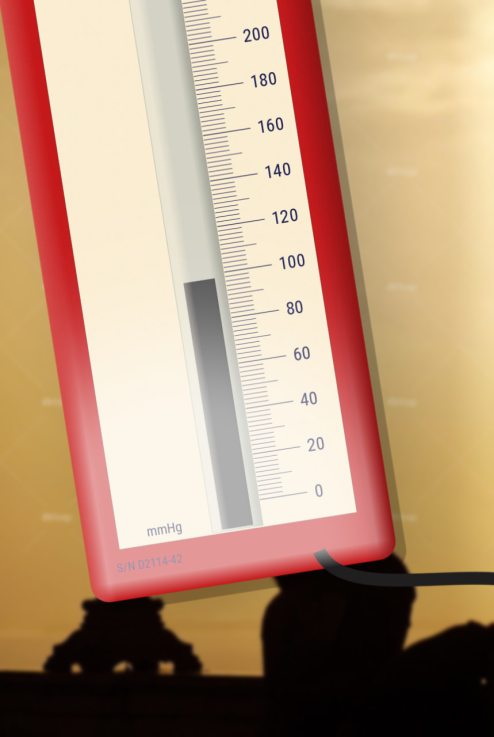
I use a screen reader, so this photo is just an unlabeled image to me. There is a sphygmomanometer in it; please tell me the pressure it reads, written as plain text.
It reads 98 mmHg
